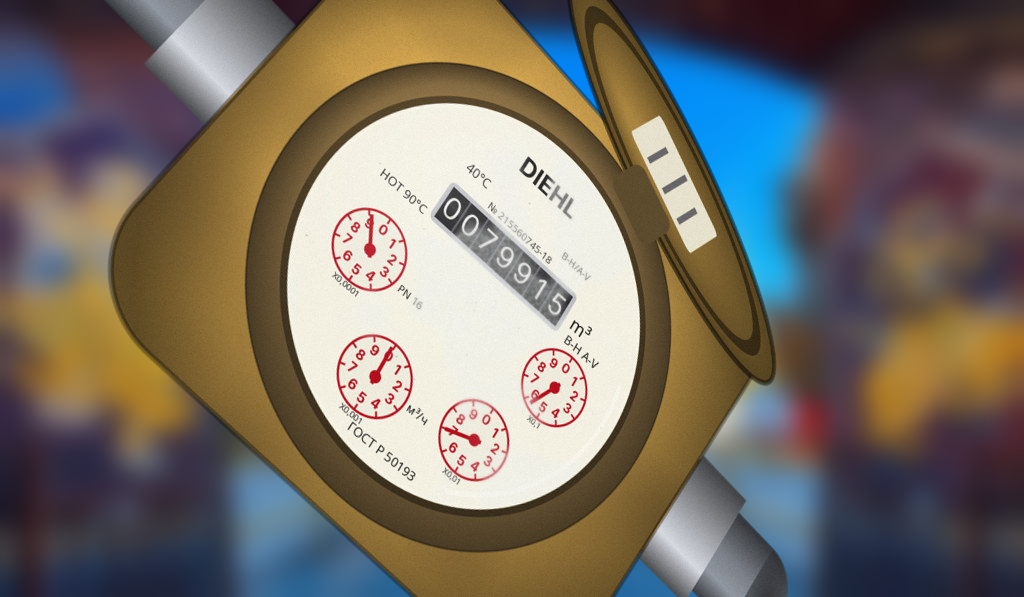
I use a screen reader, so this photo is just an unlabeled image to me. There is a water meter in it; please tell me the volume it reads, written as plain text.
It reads 79915.5699 m³
